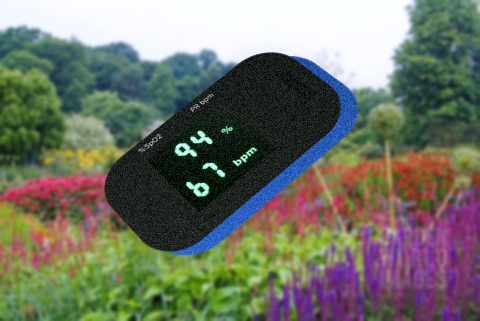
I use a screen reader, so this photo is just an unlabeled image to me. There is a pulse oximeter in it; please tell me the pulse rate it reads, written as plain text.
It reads 67 bpm
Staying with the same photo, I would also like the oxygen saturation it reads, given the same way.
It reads 94 %
